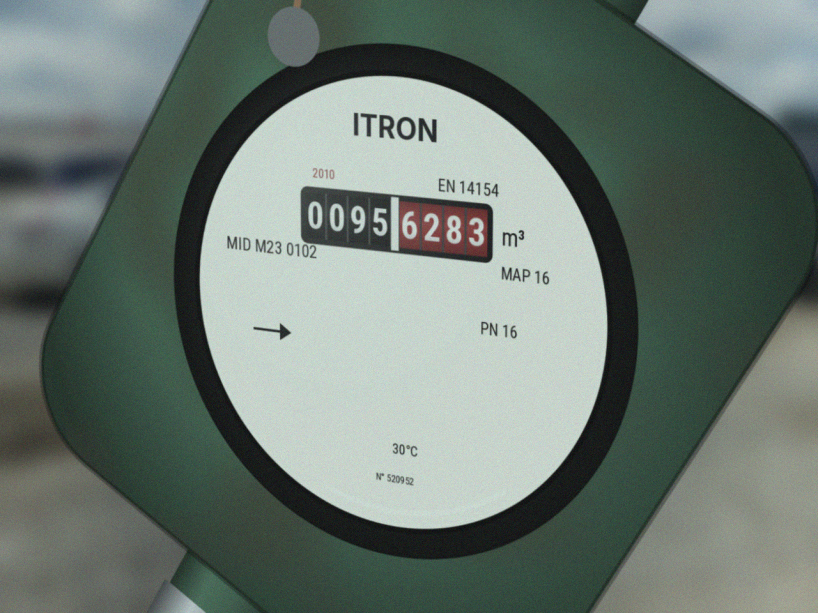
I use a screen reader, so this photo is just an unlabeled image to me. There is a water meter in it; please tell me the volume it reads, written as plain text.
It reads 95.6283 m³
